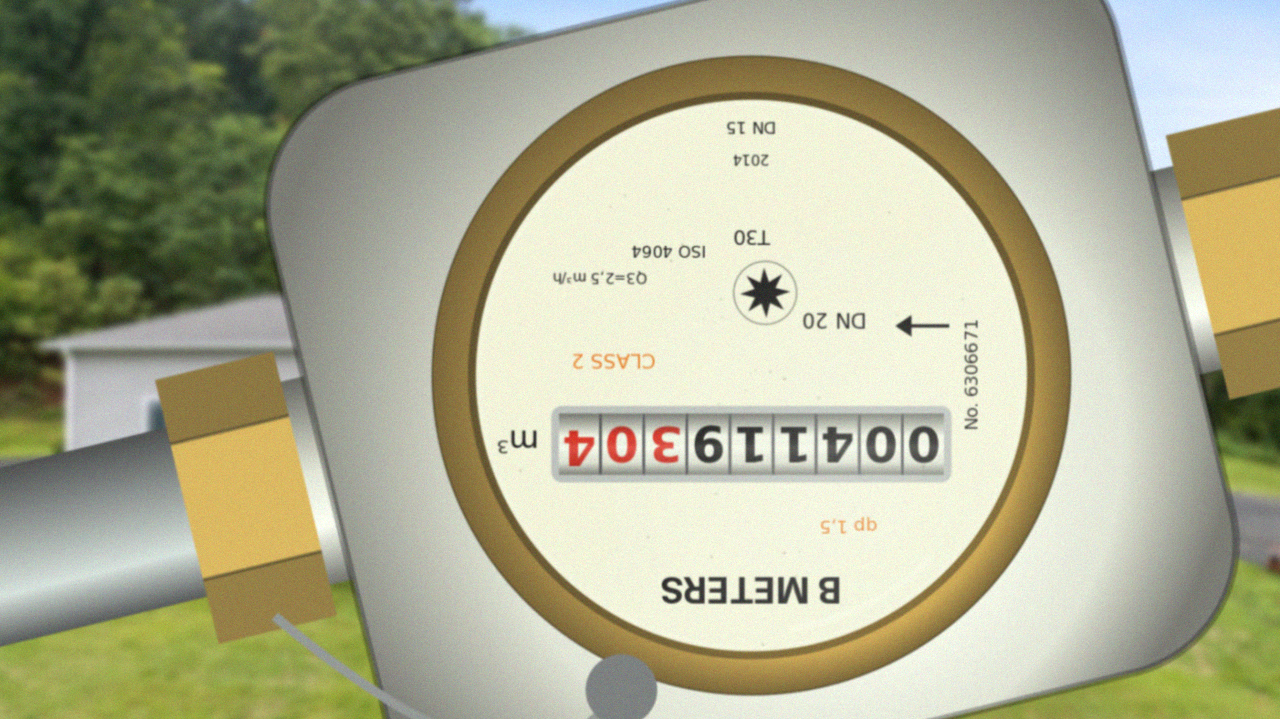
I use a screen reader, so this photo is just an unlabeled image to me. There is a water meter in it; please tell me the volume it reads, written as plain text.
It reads 4119.304 m³
